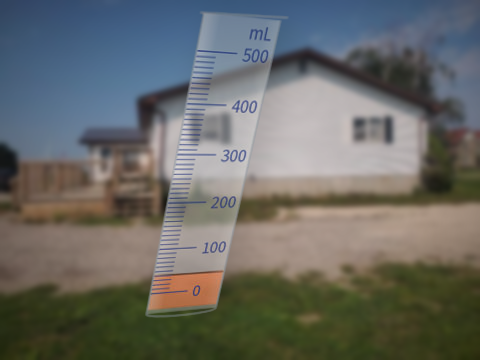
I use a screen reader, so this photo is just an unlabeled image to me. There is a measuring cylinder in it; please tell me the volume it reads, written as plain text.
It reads 40 mL
